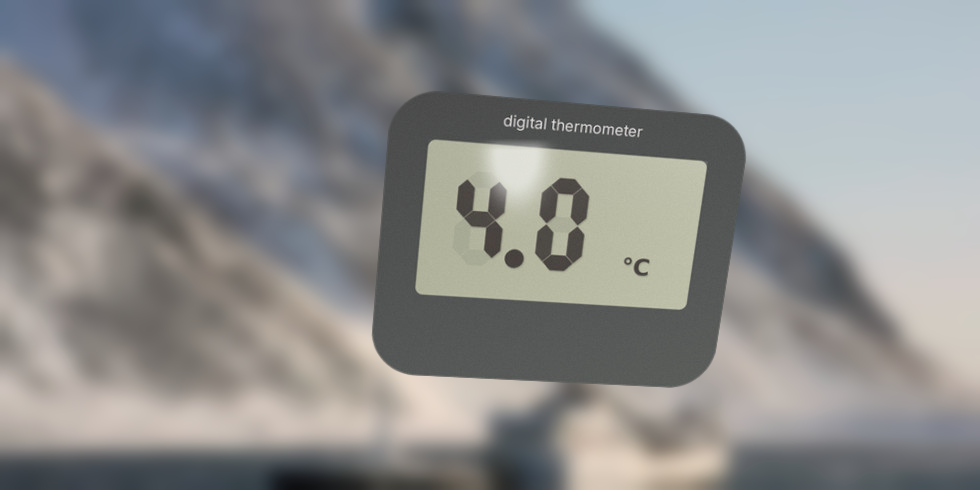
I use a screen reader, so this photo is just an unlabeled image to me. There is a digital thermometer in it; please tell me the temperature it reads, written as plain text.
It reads 4.0 °C
